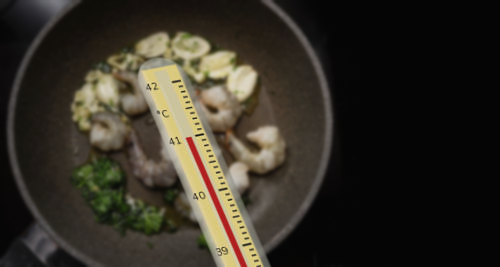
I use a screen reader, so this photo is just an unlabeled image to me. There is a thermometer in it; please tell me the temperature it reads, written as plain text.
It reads 41 °C
